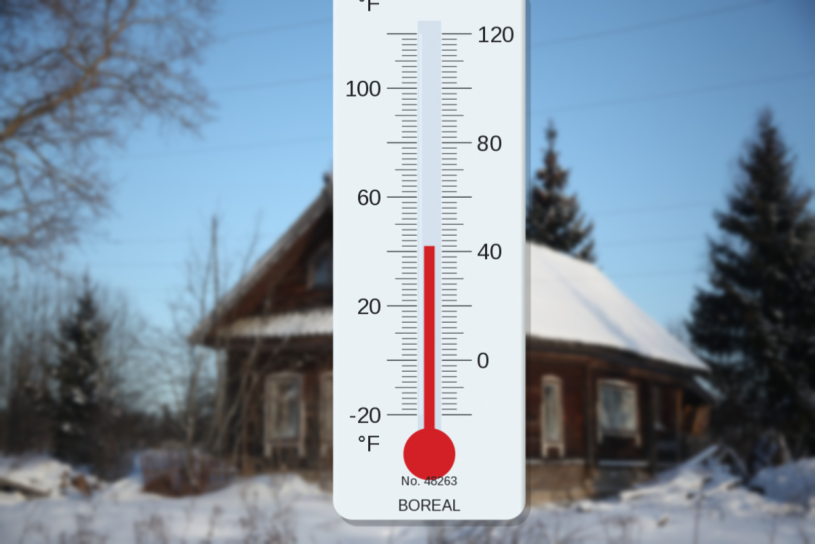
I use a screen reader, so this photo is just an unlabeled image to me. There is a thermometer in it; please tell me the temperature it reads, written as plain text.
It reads 42 °F
